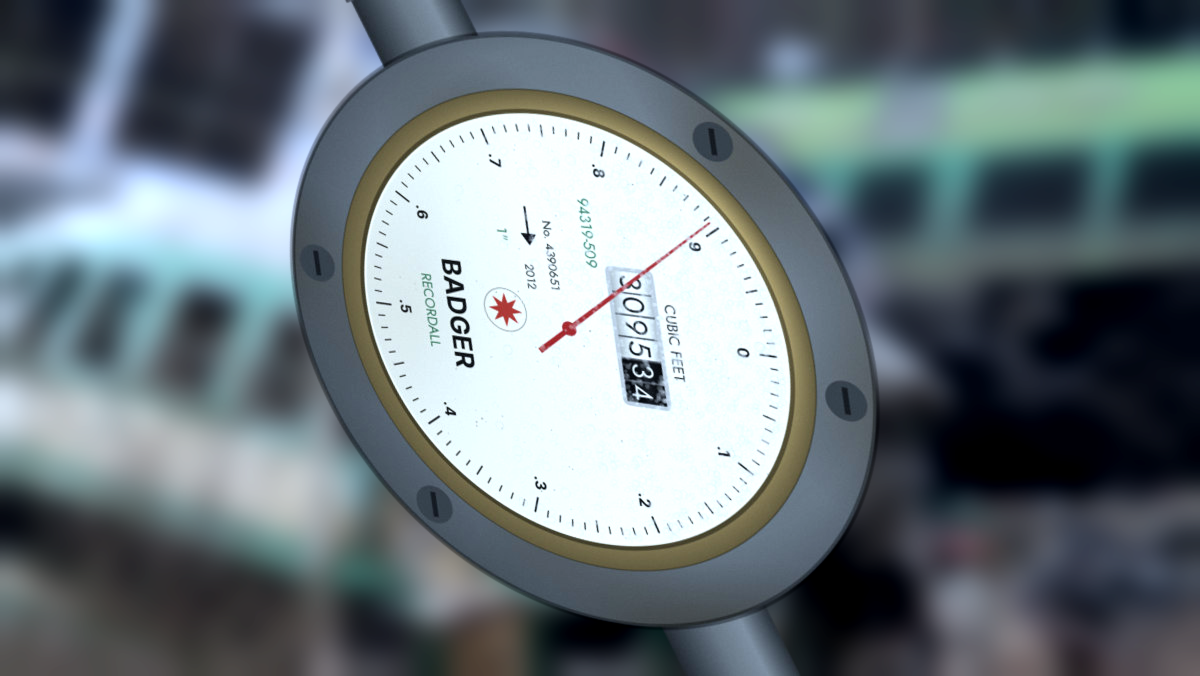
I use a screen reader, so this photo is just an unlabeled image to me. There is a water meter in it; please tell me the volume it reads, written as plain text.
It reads 309533.89 ft³
